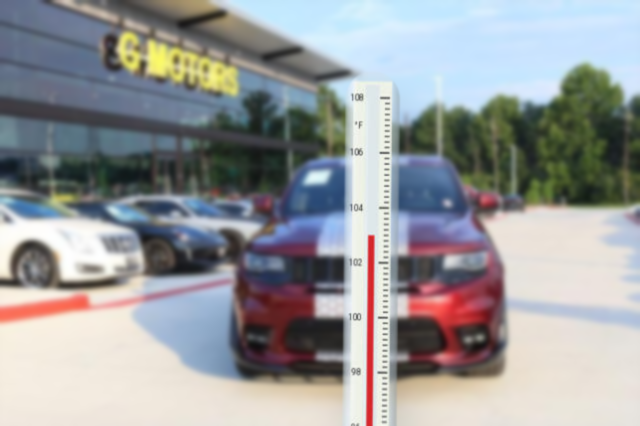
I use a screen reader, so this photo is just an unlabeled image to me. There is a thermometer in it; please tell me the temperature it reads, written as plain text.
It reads 103 °F
